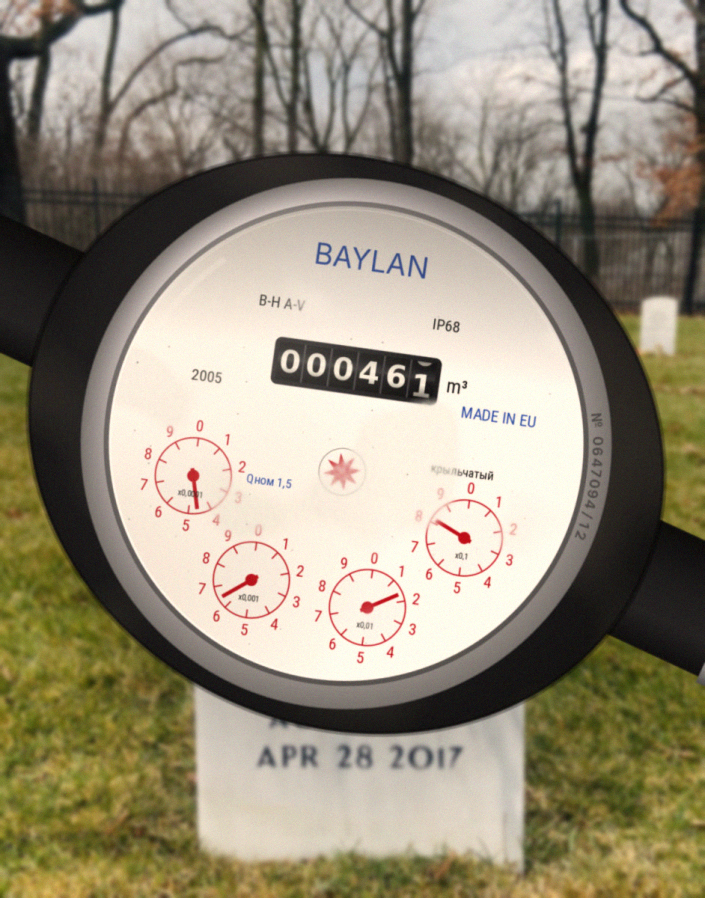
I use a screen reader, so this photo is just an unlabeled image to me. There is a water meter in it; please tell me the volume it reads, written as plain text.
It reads 460.8164 m³
